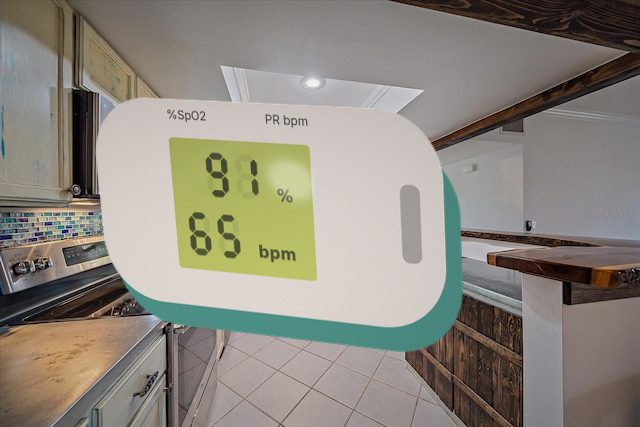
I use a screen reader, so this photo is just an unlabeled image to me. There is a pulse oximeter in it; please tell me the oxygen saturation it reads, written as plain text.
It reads 91 %
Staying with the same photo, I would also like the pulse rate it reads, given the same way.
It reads 65 bpm
